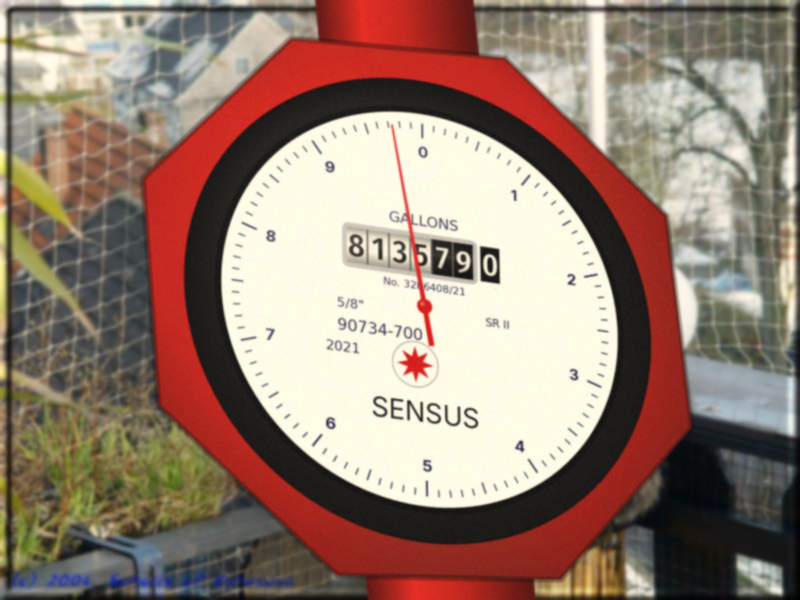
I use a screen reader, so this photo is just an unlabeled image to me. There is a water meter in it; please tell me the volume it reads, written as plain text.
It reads 8135789.7 gal
